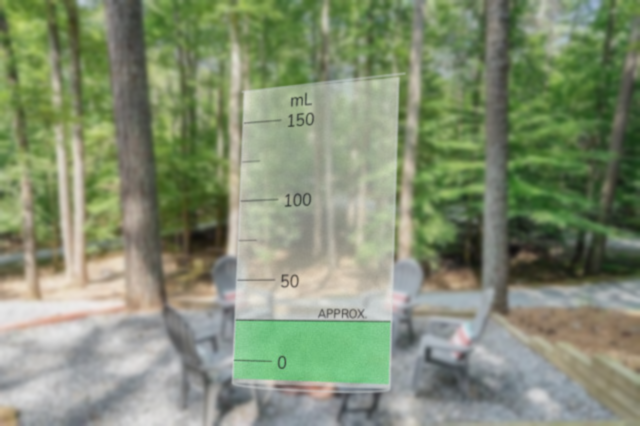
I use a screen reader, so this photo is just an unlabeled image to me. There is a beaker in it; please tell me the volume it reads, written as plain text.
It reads 25 mL
